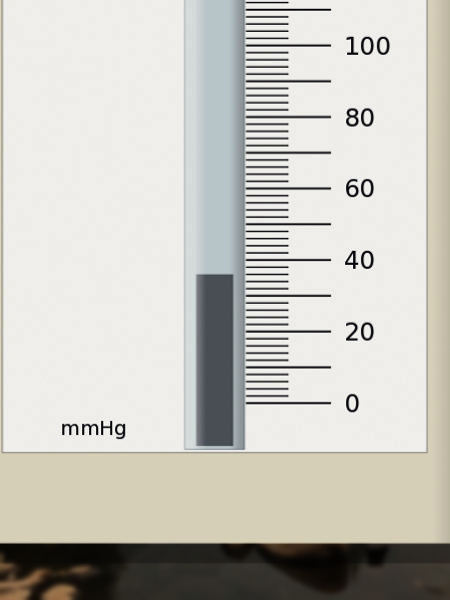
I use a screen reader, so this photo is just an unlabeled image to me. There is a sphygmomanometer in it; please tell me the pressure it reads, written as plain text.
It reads 36 mmHg
